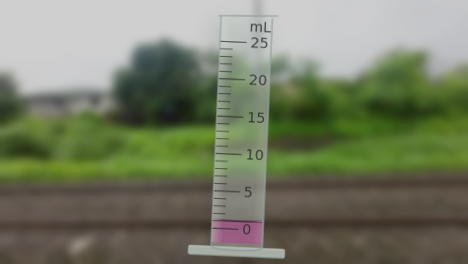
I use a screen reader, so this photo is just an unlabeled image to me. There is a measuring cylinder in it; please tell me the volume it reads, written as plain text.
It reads 1 mL
